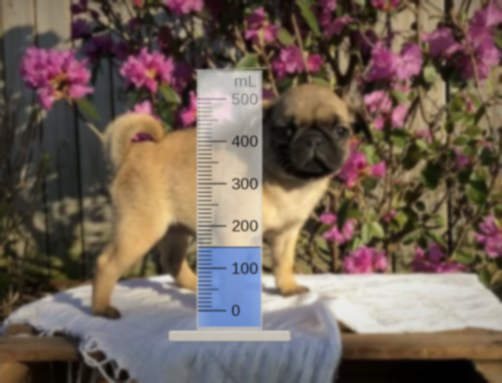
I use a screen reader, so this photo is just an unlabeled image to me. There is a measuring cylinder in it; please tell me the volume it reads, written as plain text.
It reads 150 mL
